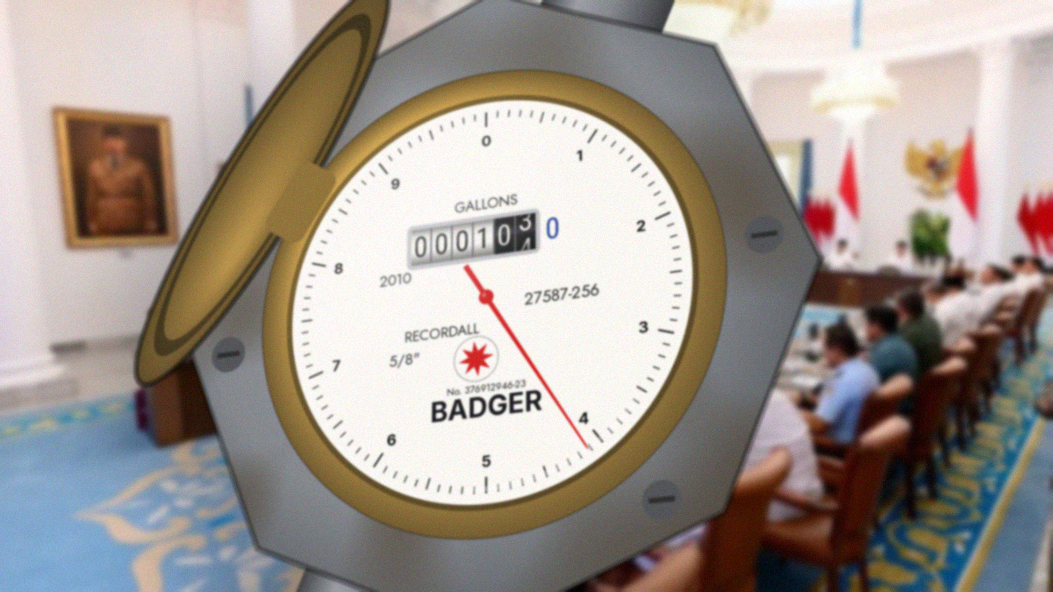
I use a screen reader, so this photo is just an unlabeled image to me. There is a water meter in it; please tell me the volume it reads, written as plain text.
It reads 1034.1 gal
